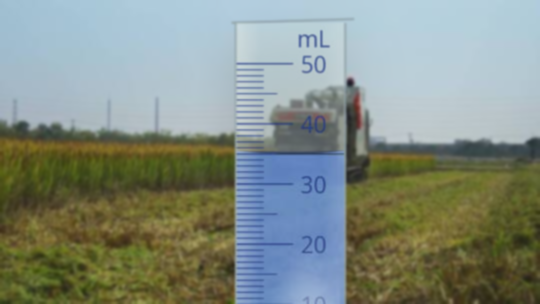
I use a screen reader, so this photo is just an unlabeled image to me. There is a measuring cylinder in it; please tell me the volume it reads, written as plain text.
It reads 35 mL
